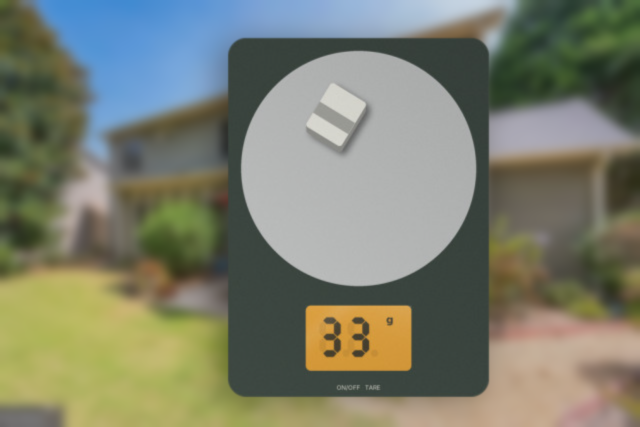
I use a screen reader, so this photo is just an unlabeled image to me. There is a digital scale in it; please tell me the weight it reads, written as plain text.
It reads 33 g
